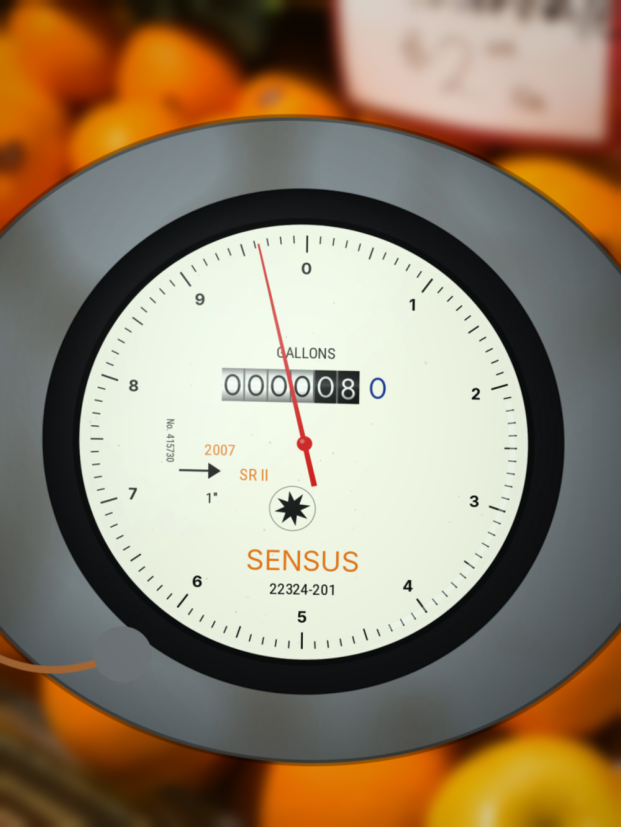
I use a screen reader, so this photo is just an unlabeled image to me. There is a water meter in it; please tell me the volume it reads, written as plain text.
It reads 79.6 gal
